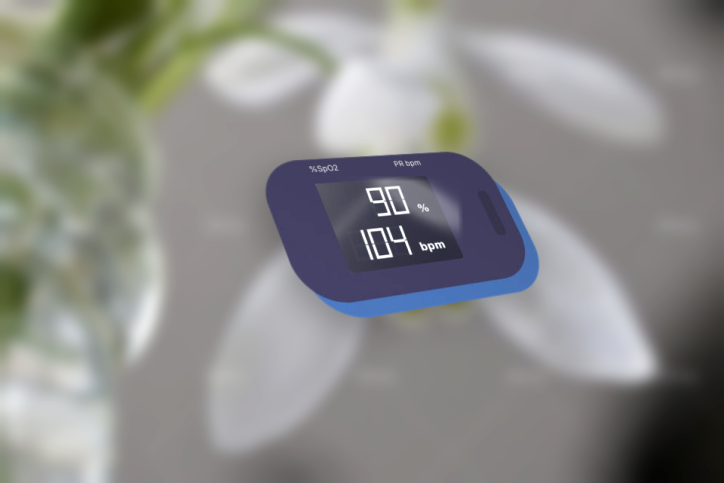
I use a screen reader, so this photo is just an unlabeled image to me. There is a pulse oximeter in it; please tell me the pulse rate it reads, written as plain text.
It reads 104 bpm
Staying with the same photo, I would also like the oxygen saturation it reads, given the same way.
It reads 90 %
